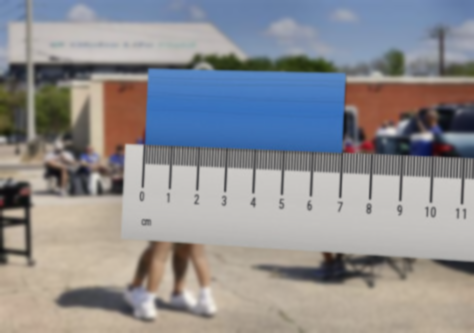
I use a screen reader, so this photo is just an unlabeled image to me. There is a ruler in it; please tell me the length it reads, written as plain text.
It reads 7 cm
